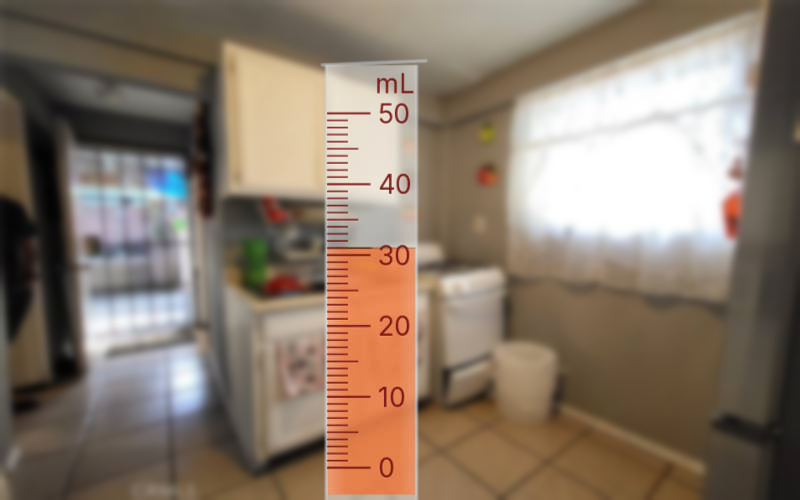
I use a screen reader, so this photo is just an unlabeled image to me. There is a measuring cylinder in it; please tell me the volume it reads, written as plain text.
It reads 31 mL
